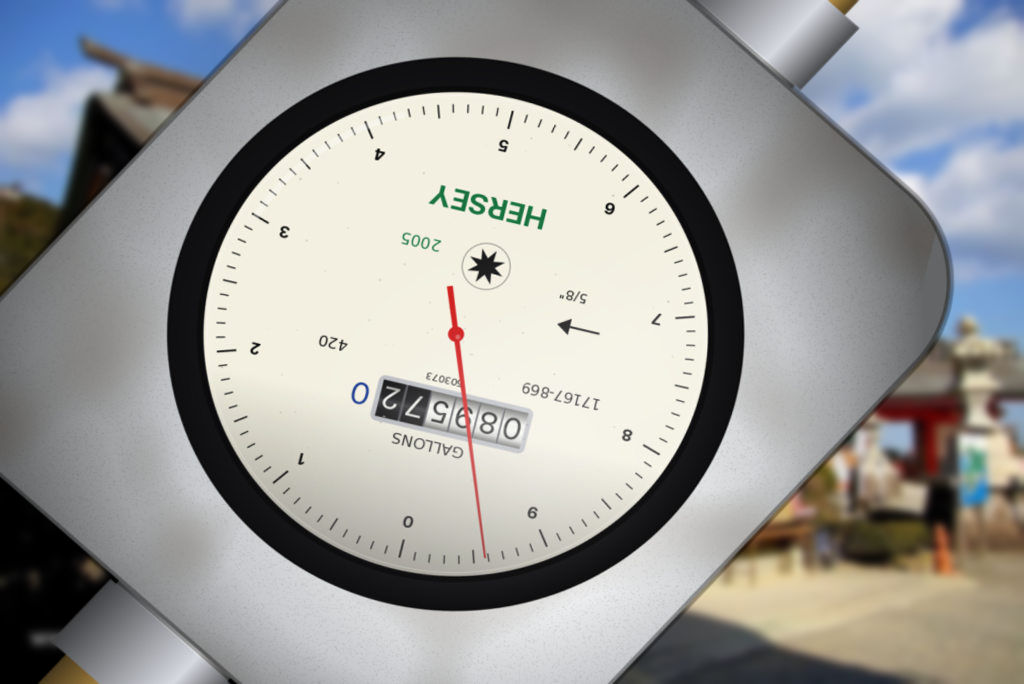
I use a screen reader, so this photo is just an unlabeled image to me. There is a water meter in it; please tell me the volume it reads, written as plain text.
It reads 895719.4 gal
